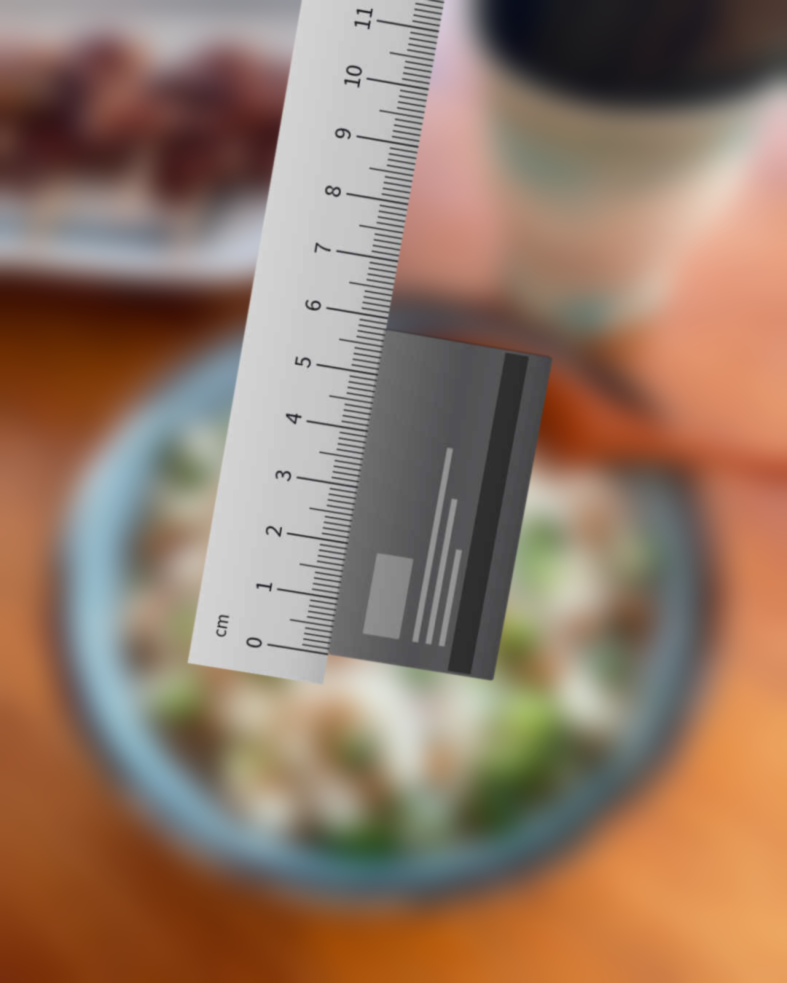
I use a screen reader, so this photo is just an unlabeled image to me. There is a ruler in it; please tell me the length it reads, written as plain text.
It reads 5.8 cm
